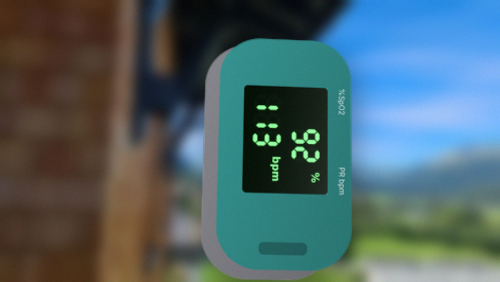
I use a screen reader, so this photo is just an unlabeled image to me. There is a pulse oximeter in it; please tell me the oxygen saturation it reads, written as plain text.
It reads 92 %
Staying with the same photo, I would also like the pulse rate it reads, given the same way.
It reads 113 bpm
